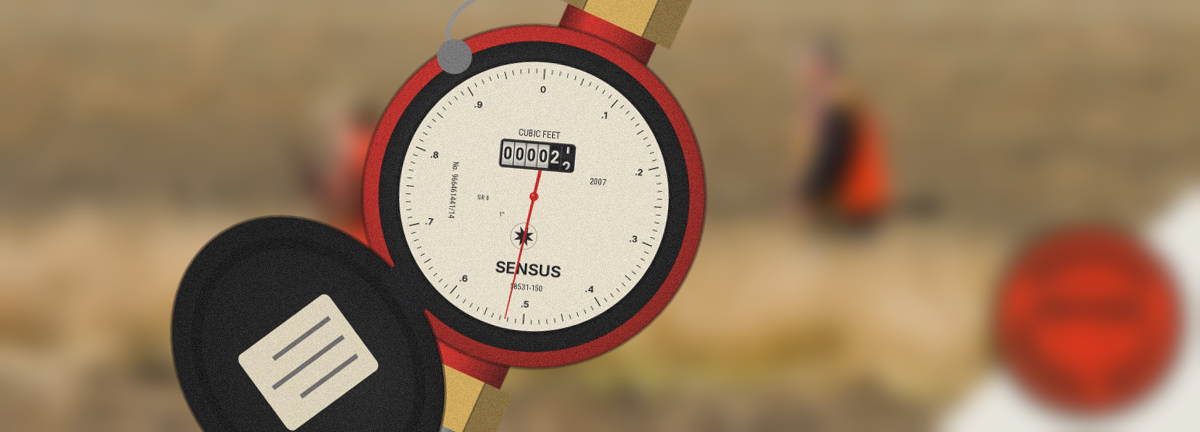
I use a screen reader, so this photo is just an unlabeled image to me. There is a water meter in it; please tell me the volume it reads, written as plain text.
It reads 21.52 ft³
